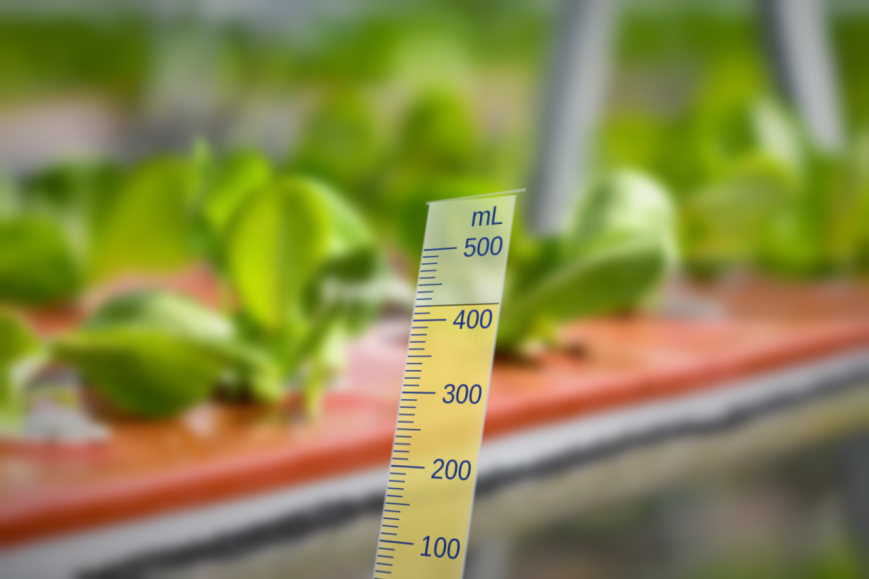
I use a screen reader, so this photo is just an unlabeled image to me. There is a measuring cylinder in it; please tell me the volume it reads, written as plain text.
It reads 420 mL
